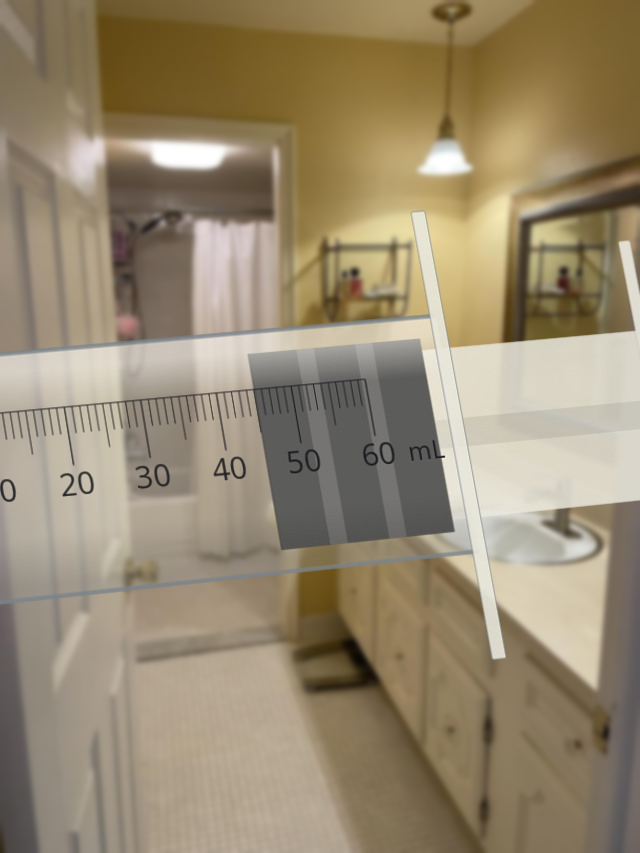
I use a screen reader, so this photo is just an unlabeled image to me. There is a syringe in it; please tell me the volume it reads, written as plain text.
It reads 45 mL
